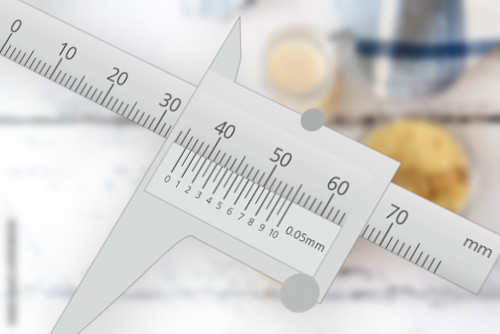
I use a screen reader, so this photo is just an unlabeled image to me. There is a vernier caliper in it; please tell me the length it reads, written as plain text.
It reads 36.0 mm
